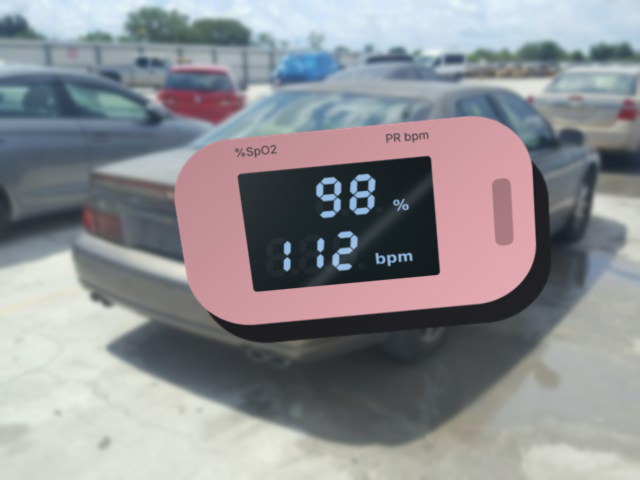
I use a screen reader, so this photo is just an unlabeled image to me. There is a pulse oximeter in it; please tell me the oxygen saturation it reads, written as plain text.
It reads 98 %
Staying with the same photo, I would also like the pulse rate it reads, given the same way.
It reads 112 bpm
